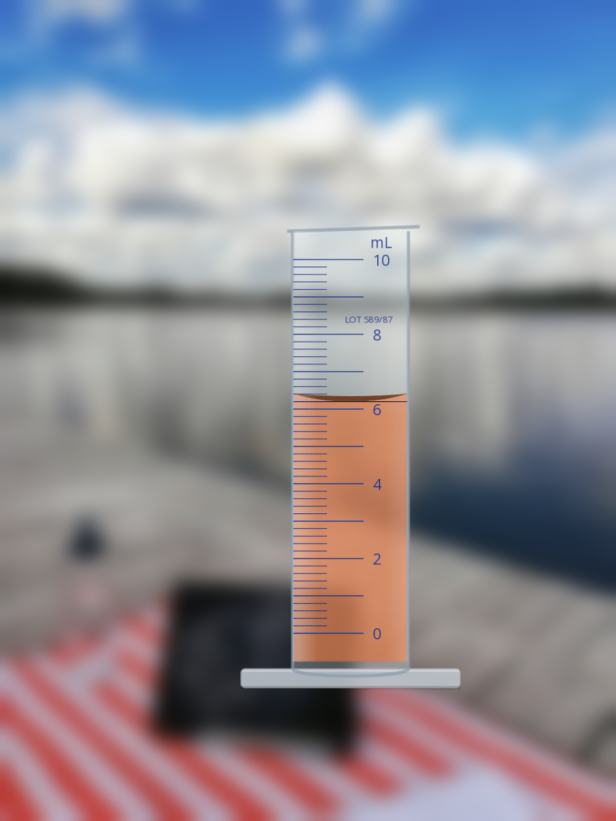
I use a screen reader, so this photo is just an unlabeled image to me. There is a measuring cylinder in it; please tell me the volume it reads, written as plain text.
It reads 6.2 mL
